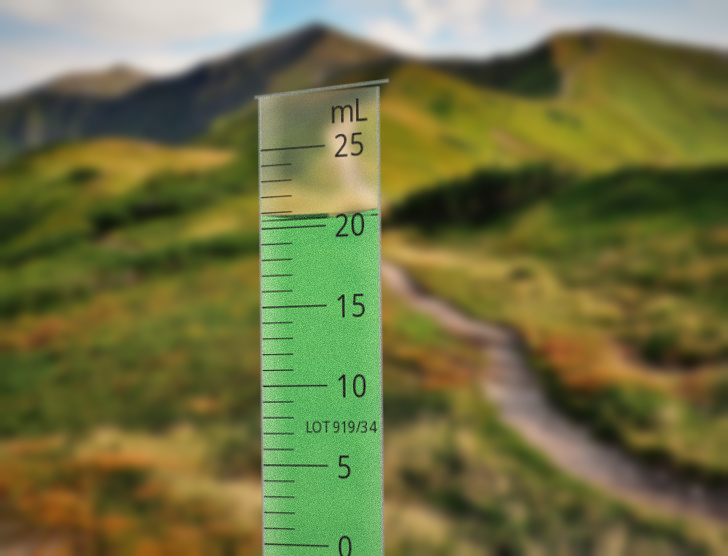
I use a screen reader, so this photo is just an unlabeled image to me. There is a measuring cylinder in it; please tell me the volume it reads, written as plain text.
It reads 20.5 mL
